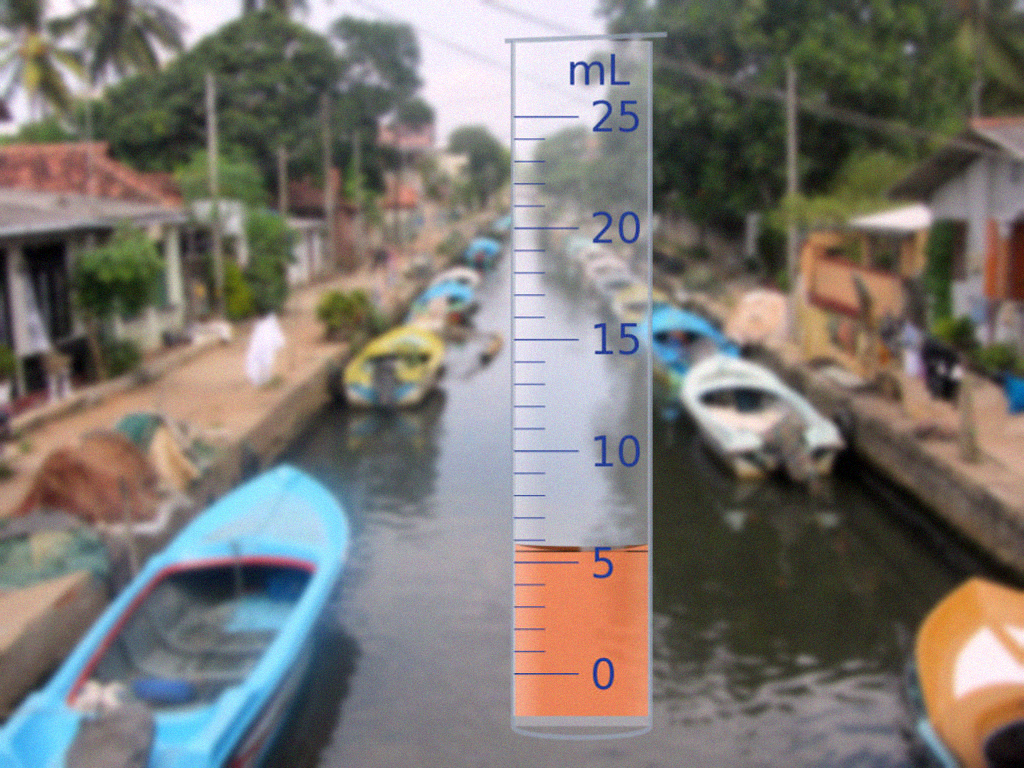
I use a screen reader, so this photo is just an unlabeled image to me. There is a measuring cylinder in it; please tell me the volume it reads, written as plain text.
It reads 5.5 mL
